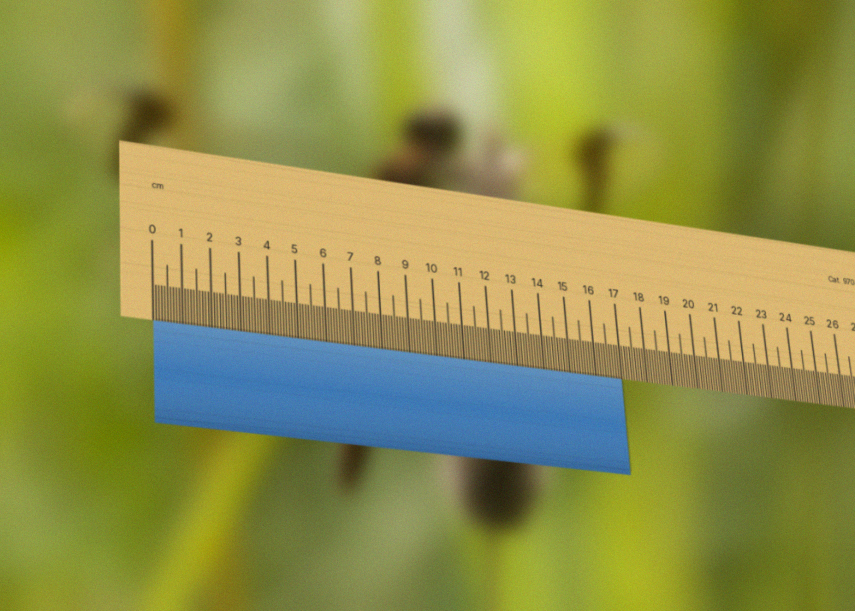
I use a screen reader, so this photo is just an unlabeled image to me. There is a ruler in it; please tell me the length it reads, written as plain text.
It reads 17 cm
